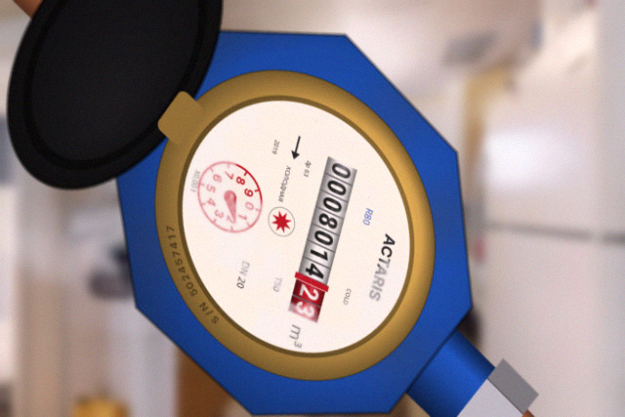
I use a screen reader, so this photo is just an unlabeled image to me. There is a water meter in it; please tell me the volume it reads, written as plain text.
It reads 8014.231 m³
